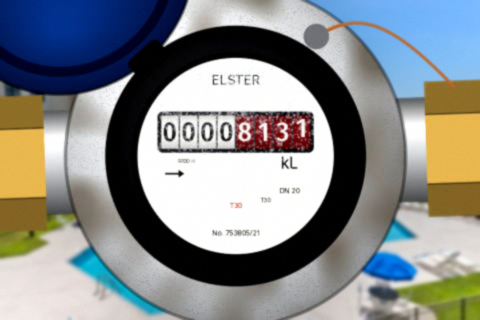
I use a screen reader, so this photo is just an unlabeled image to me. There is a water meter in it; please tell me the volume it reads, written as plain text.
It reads 0.8131 kL
